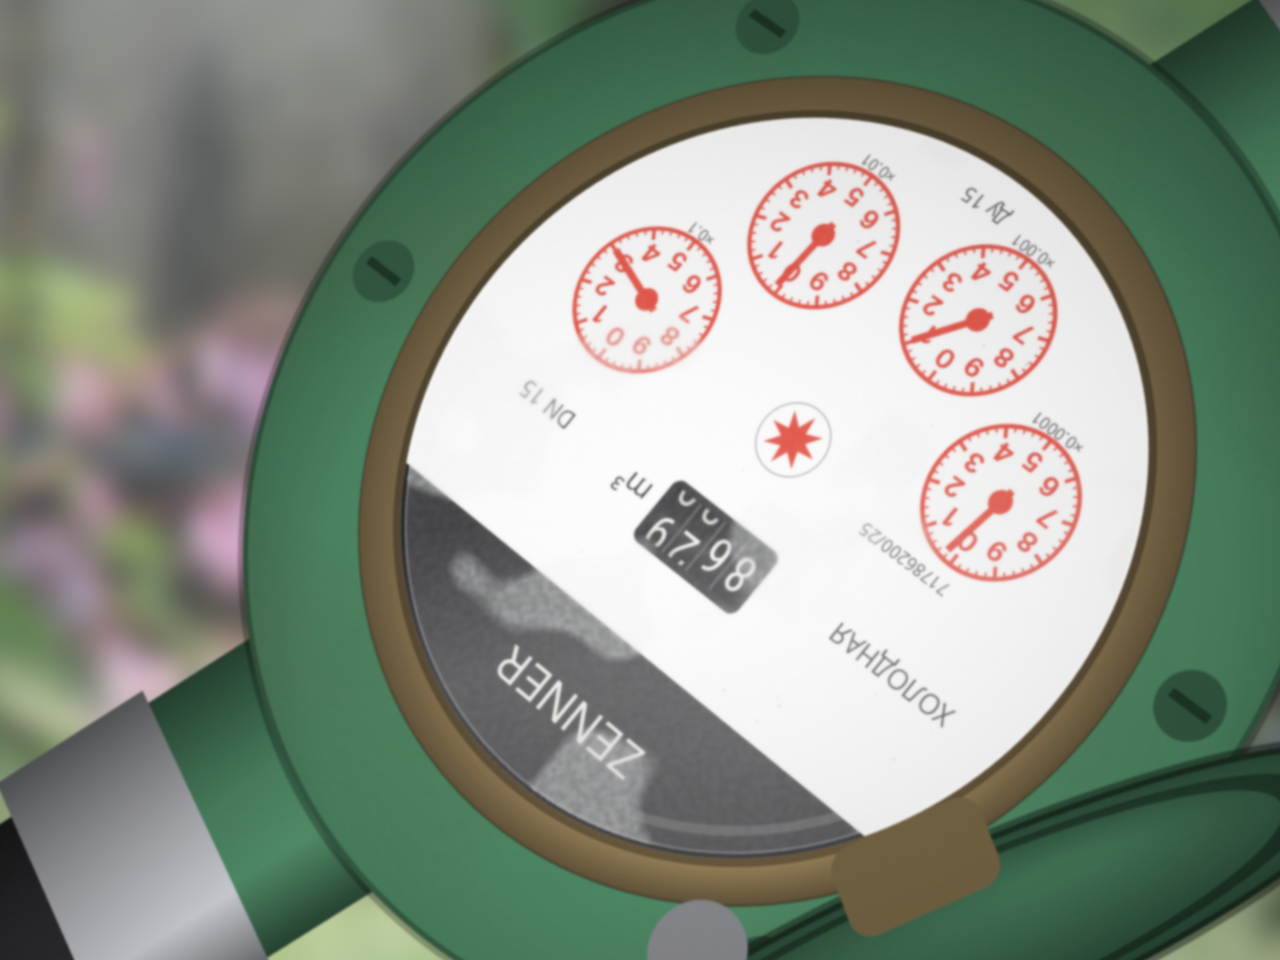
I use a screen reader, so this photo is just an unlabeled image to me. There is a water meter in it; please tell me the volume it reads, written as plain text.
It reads 8629.3010 m³
